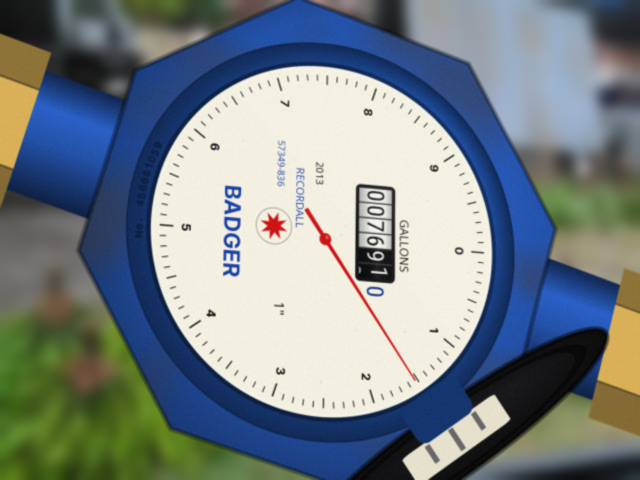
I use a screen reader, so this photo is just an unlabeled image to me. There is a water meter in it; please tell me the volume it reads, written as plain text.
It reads 76911.5 gal
